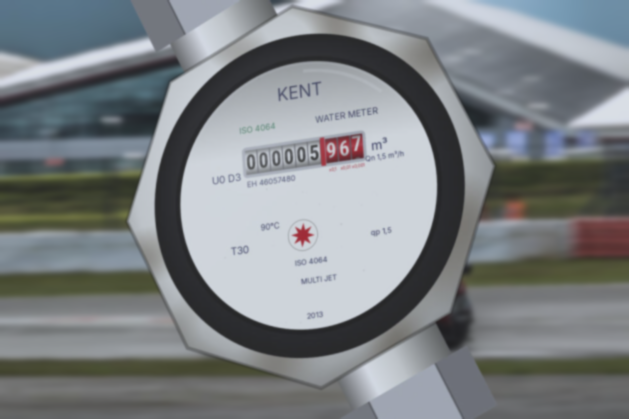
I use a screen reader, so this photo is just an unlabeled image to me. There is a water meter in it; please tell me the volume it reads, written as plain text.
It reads 5.967 m³
